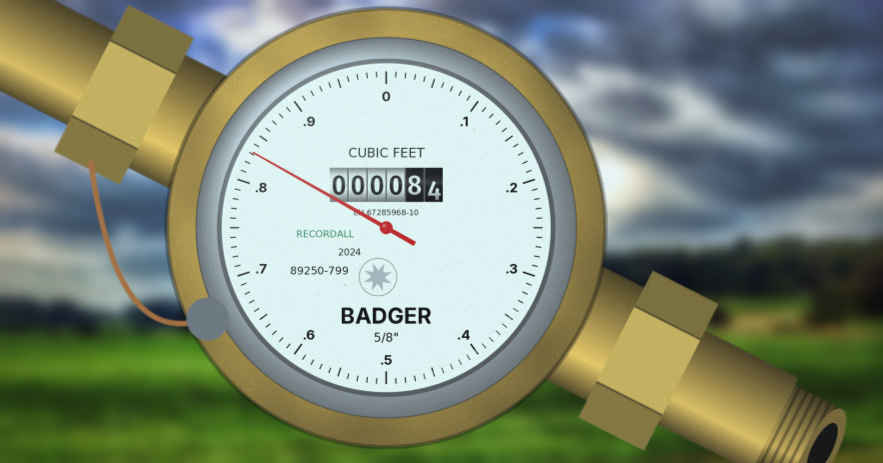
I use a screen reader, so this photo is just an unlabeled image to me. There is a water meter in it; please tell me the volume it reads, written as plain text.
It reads 83.83 ft³
